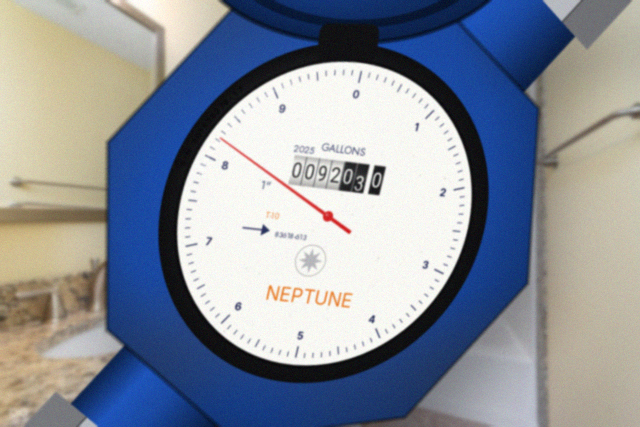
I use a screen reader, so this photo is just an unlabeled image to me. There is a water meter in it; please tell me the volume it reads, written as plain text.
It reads 92028.2 gal
